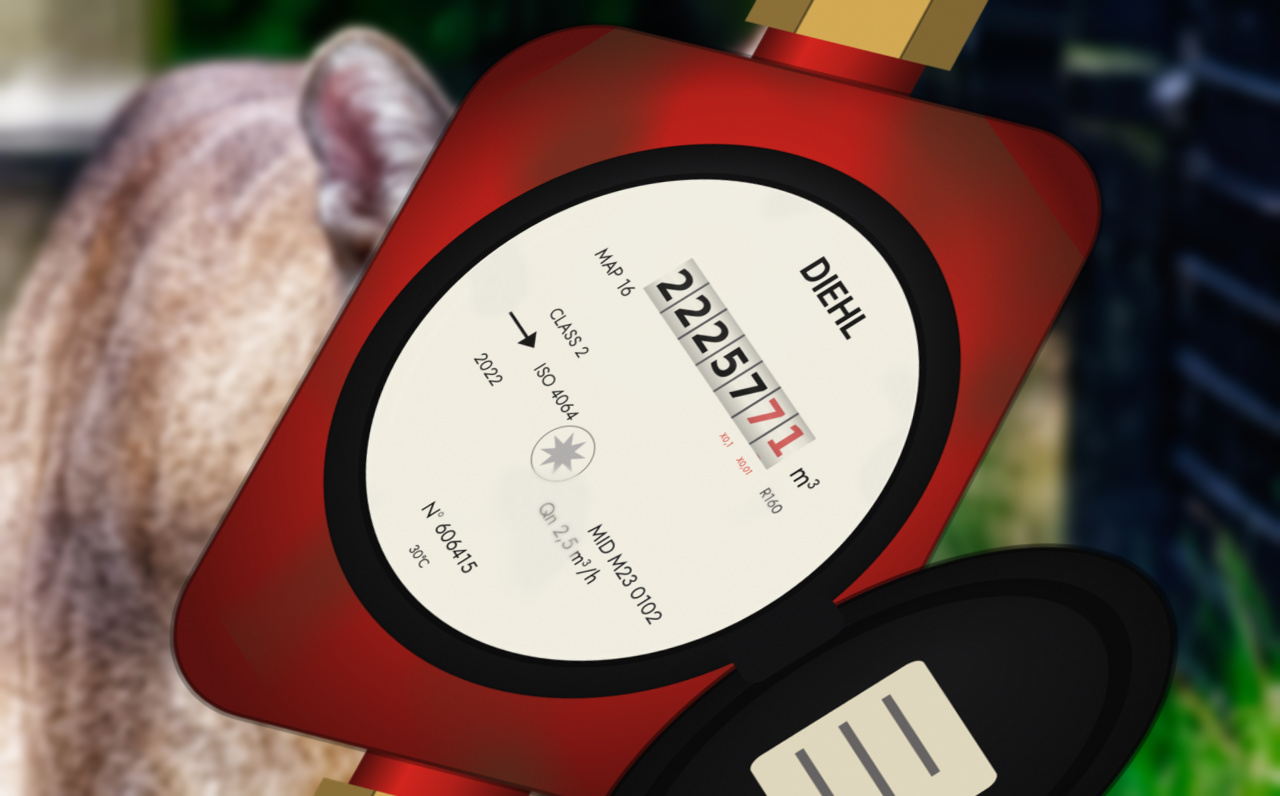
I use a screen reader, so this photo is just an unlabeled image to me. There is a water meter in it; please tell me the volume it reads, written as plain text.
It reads 22257.71 m³
